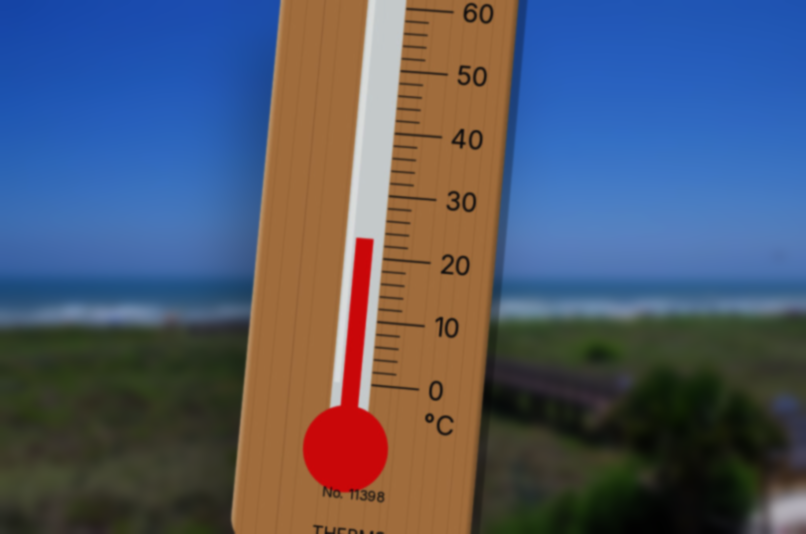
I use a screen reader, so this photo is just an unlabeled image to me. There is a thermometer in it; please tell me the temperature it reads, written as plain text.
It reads 23 °C
